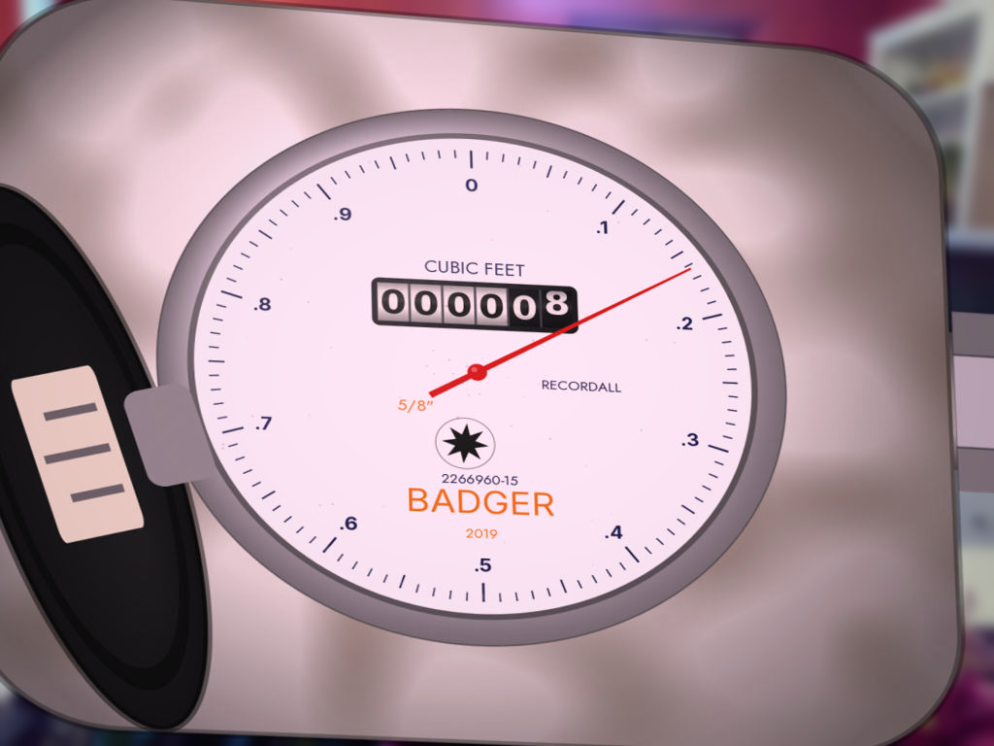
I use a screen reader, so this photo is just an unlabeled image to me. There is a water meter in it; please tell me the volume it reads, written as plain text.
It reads 8.16 ft³
